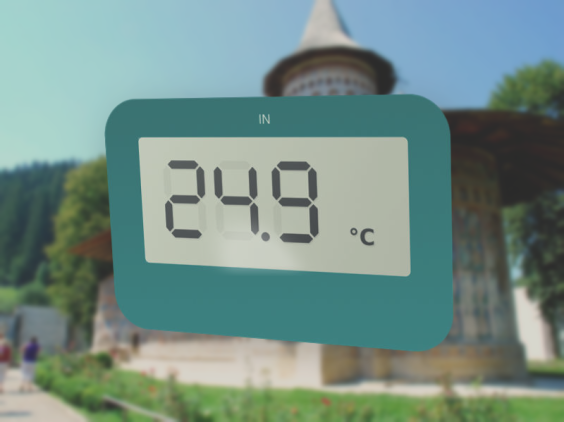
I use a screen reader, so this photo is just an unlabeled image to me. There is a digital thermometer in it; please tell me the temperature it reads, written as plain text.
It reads 24.9 °C
